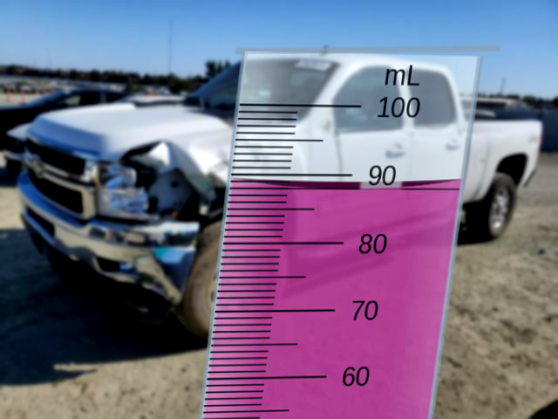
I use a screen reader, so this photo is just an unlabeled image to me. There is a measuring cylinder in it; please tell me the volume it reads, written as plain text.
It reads 88 mL
